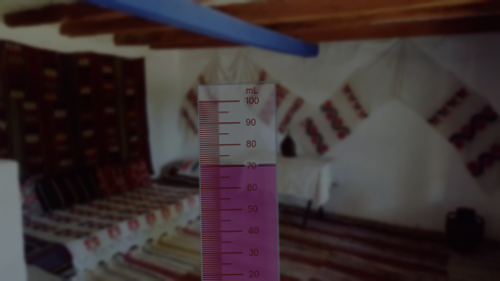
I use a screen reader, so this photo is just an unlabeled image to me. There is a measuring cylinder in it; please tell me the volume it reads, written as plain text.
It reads 70 mL
